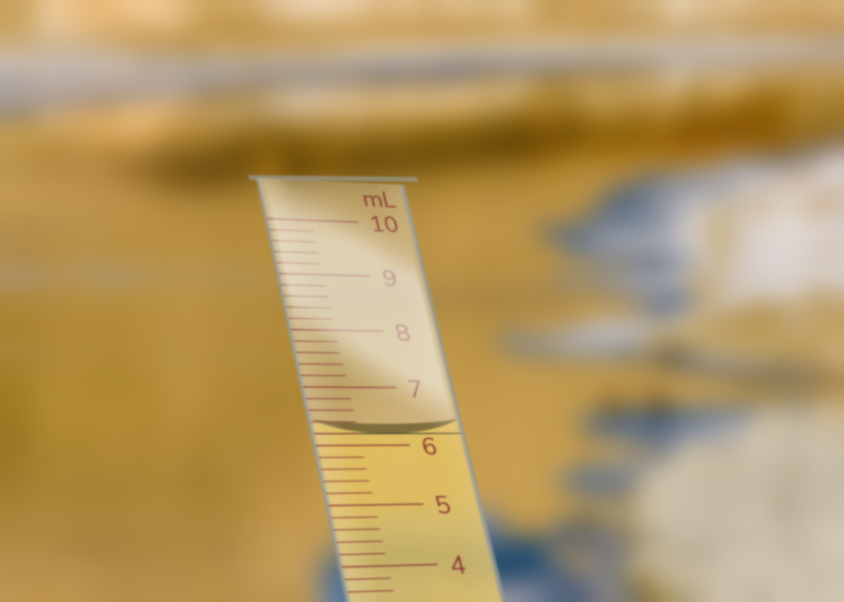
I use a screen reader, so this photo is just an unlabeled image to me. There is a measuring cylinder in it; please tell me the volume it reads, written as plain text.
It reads 6.2 mL
